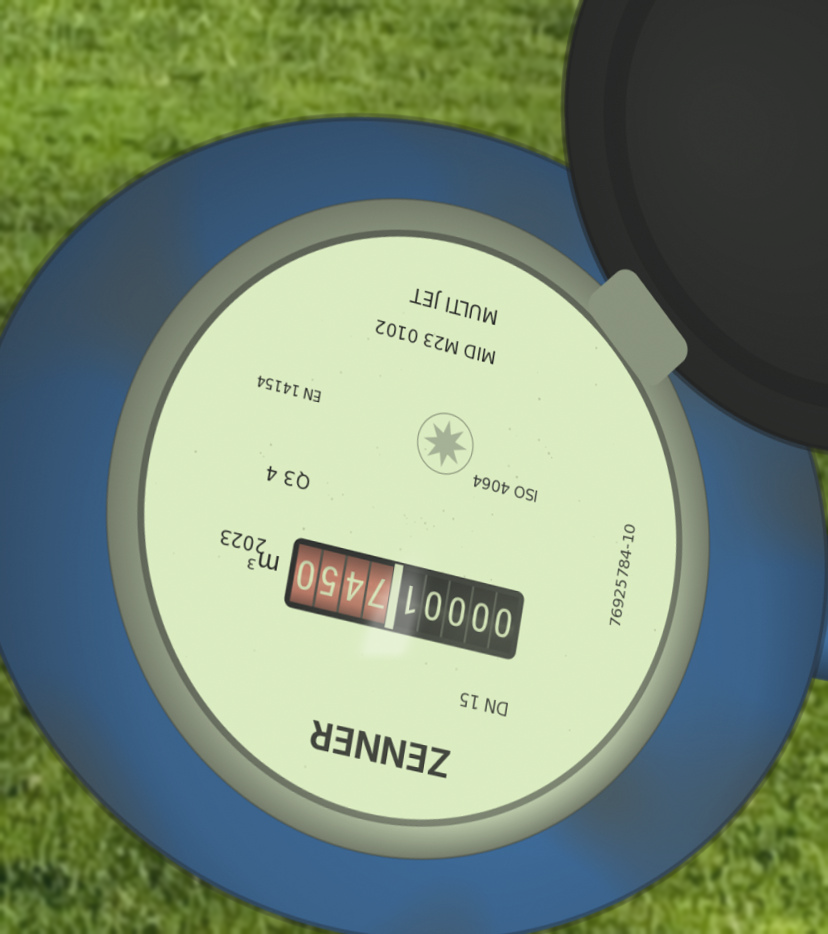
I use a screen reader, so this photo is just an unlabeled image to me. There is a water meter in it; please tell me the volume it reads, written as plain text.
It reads 1.7450 m³
